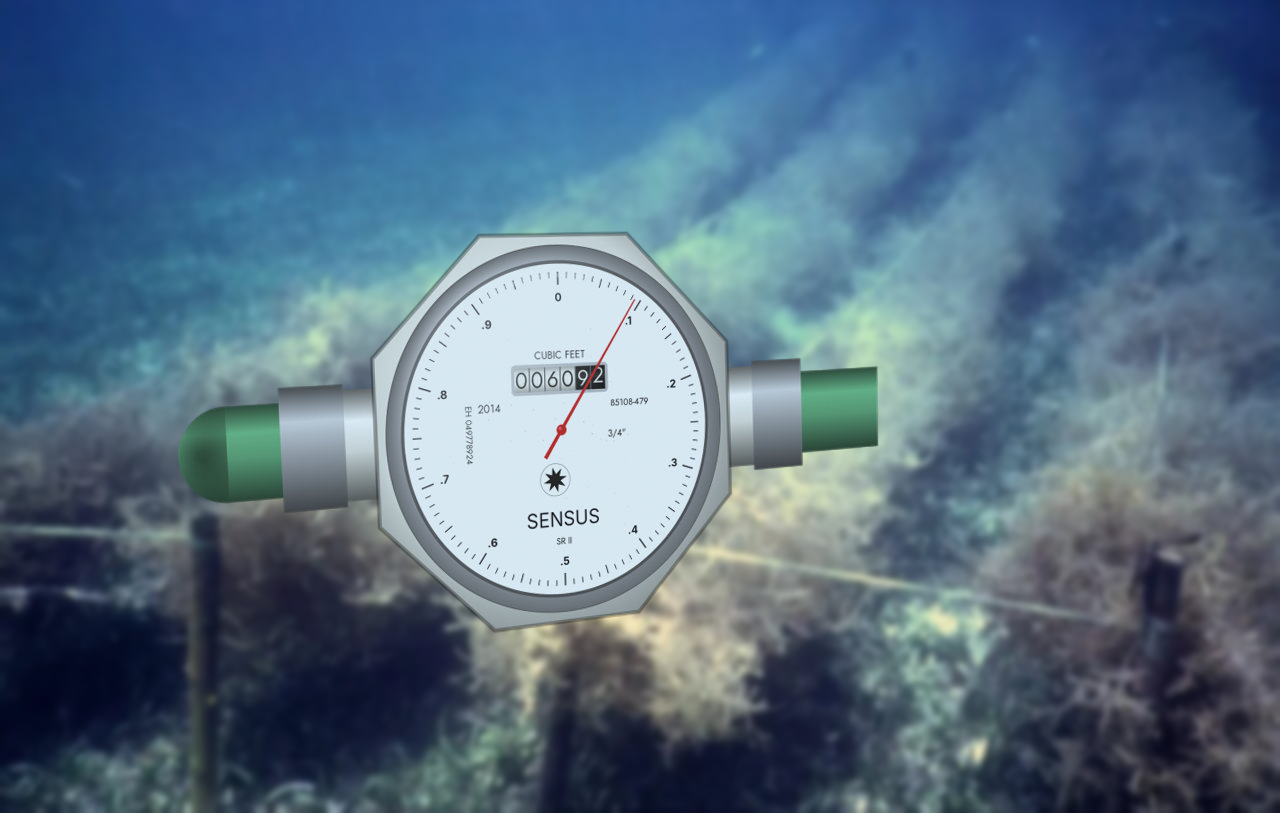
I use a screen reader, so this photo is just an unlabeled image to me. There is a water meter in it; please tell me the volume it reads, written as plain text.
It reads 6092.09 ft³
